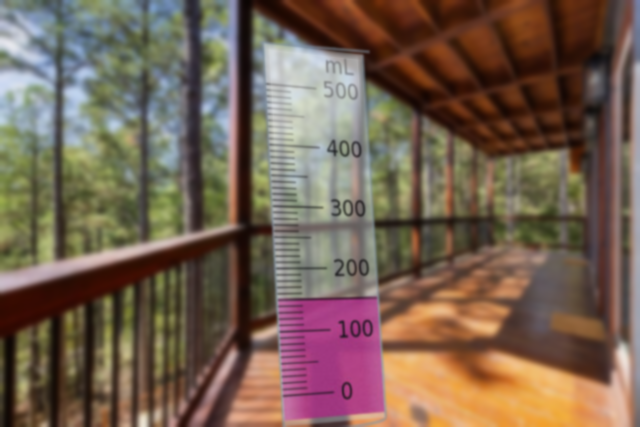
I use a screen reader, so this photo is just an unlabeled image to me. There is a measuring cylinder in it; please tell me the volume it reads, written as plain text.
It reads 150 mL
